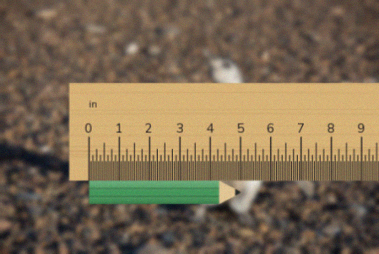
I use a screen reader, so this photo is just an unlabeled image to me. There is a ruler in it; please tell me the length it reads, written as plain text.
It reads 5 in
